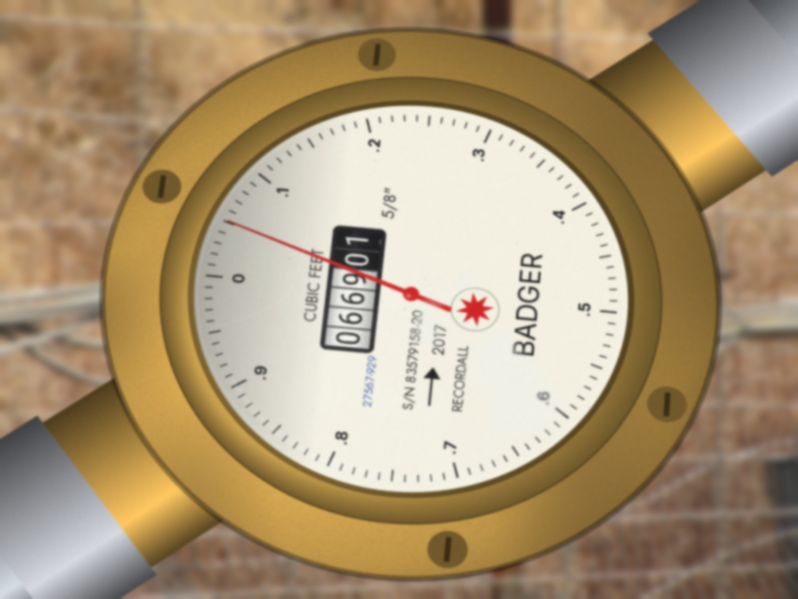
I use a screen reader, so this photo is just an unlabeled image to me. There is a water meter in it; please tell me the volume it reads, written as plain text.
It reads 66901.05 ft³
